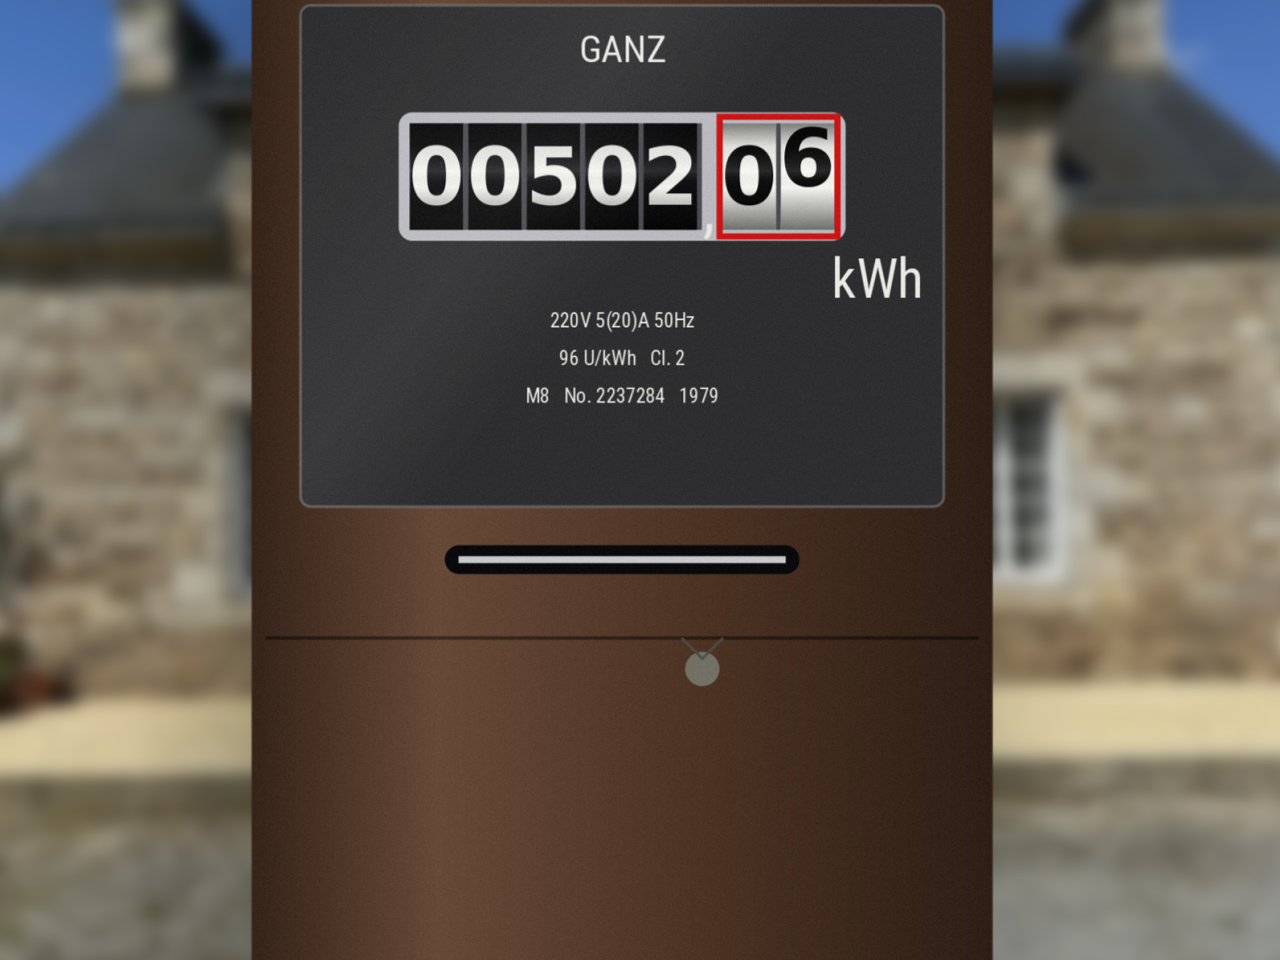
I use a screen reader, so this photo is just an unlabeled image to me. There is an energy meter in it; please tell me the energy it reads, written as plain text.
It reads 502.06 kWh
